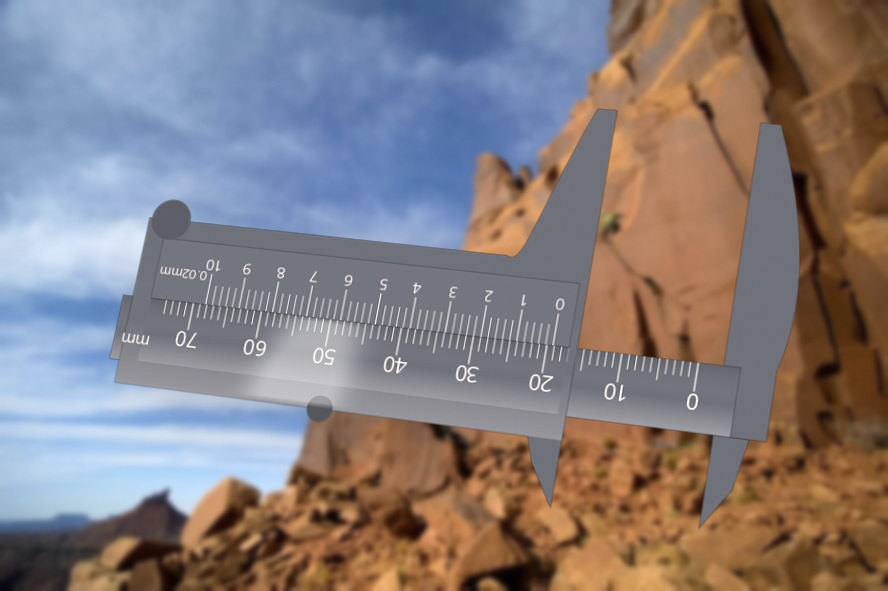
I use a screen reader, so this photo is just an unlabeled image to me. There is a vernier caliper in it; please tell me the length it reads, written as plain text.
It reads 19.2 mm
